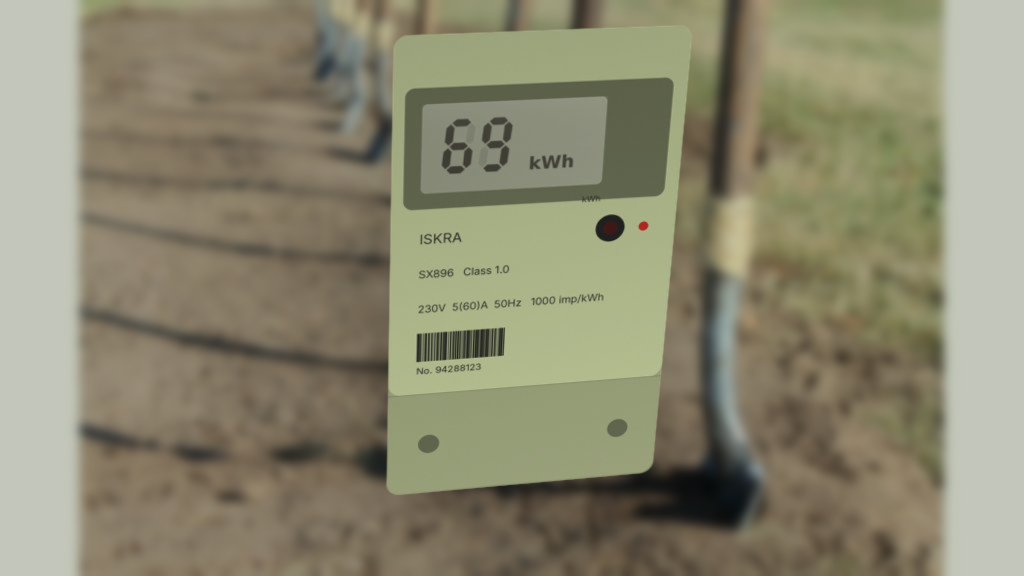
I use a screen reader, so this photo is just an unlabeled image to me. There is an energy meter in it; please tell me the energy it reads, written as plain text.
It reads 69 kWh
